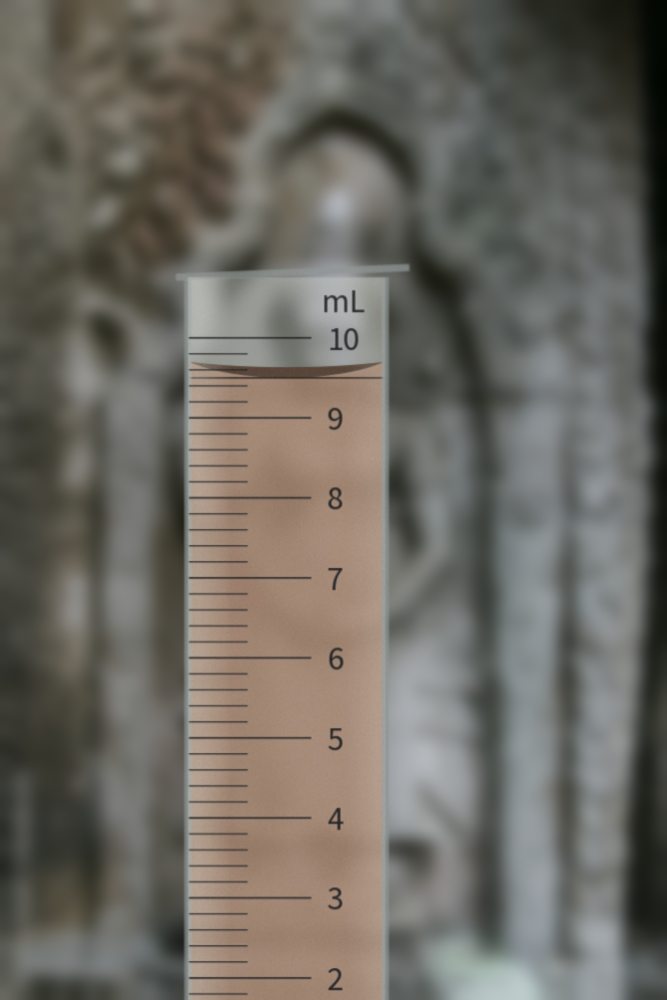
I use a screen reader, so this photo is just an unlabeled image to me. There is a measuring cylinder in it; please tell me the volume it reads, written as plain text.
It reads 9.5 mL
